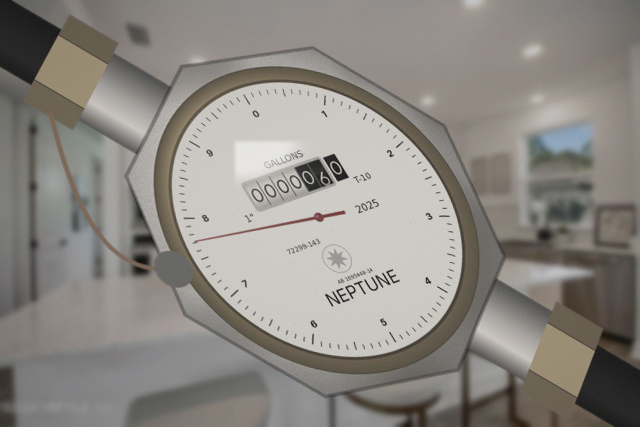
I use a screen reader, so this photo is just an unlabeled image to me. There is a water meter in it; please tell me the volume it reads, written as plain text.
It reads 57.7 gal
